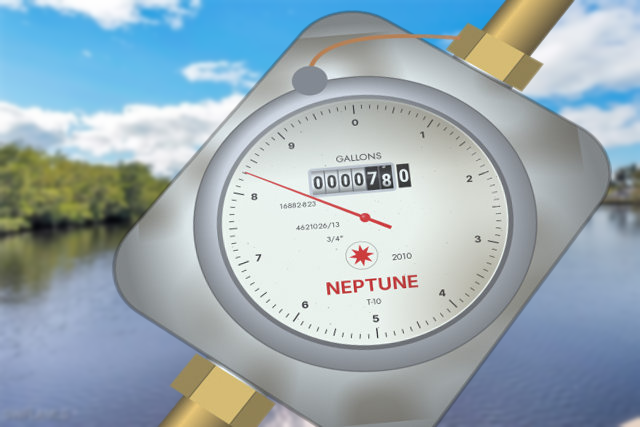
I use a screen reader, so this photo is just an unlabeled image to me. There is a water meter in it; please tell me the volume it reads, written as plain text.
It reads 778.3 gal
